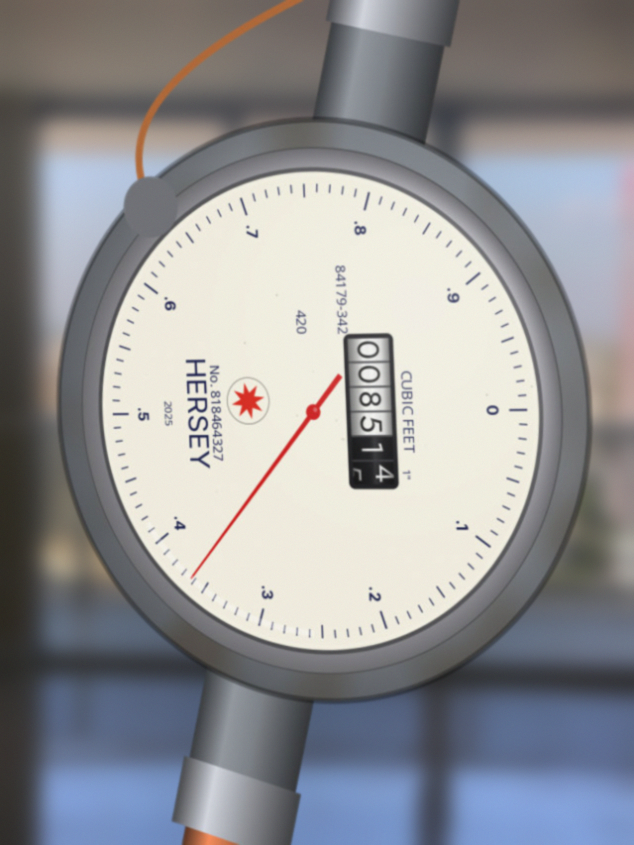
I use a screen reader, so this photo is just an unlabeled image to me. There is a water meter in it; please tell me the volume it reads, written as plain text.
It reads 8514.36 ft³
